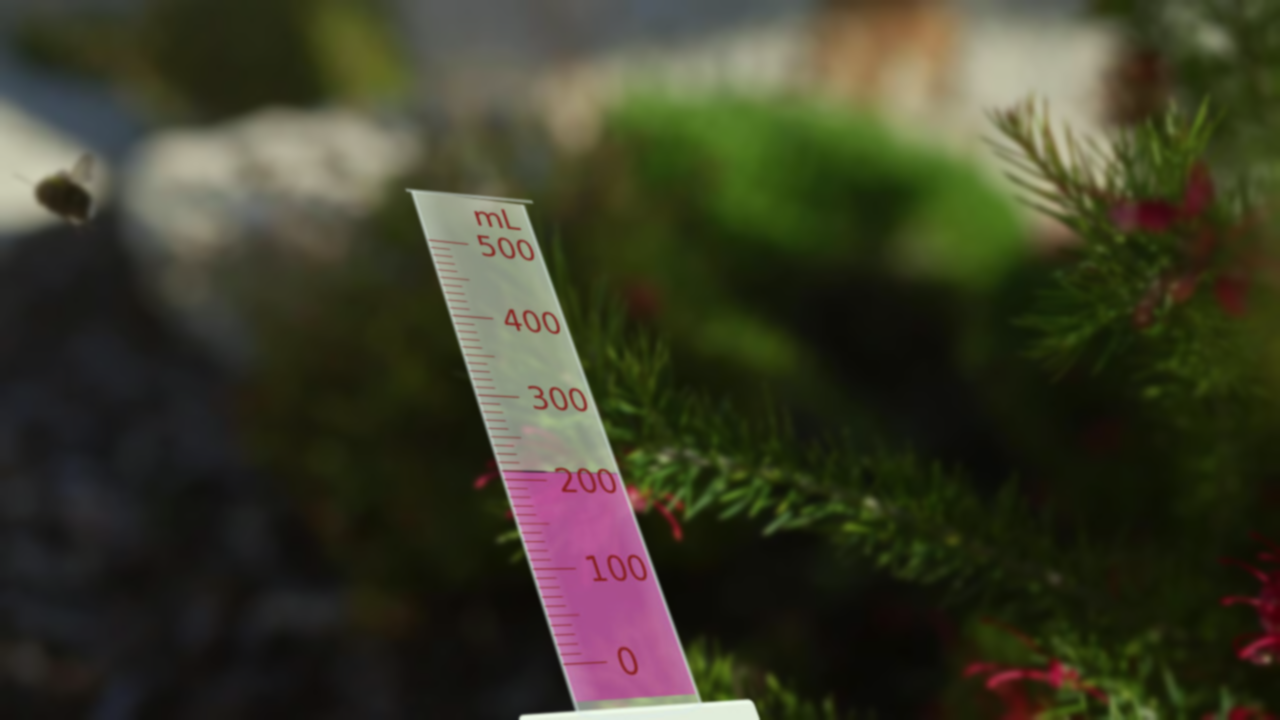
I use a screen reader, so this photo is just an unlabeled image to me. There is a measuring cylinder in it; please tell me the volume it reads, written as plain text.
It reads 210 mL
